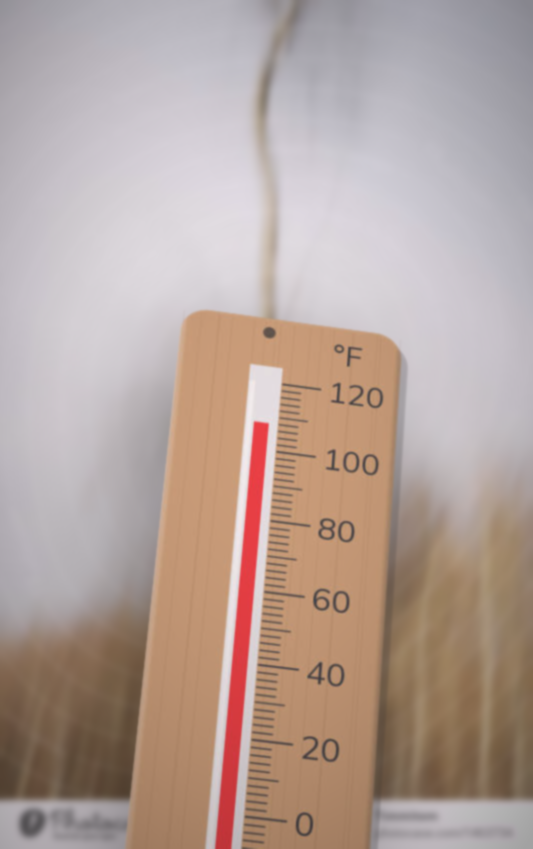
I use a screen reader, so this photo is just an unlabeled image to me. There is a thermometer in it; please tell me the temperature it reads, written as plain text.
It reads 108 °F
